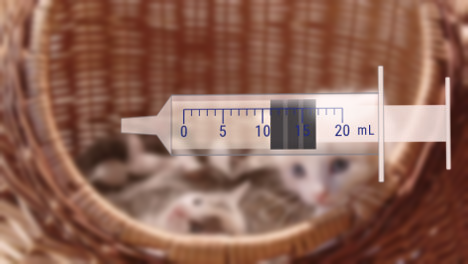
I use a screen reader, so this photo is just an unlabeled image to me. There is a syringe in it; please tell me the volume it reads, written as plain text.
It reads 11 mL
